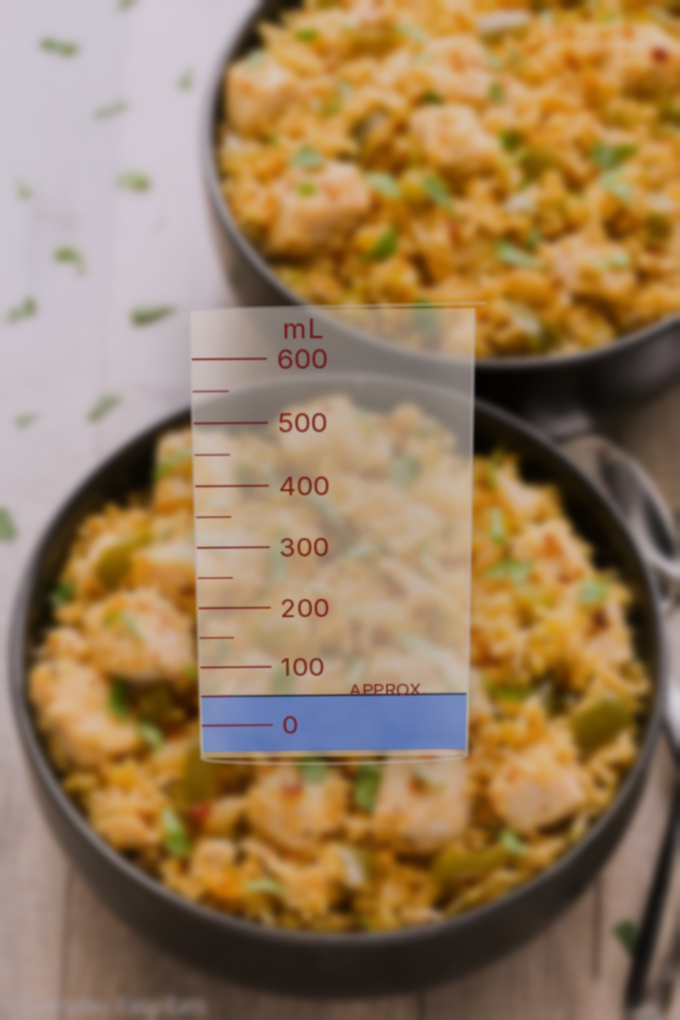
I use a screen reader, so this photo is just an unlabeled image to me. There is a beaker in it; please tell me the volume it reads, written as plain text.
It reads 50 mL
